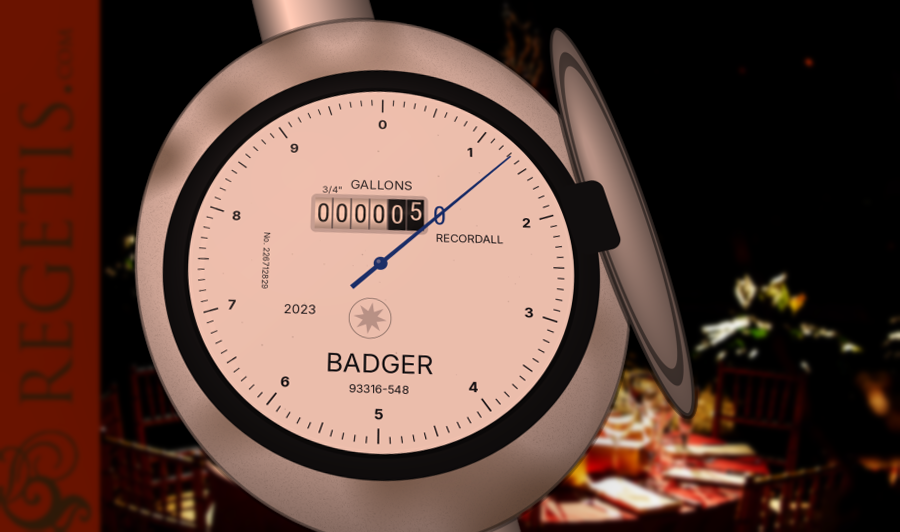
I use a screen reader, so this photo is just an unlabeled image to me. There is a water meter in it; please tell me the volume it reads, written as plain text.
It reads 51.3 gal
